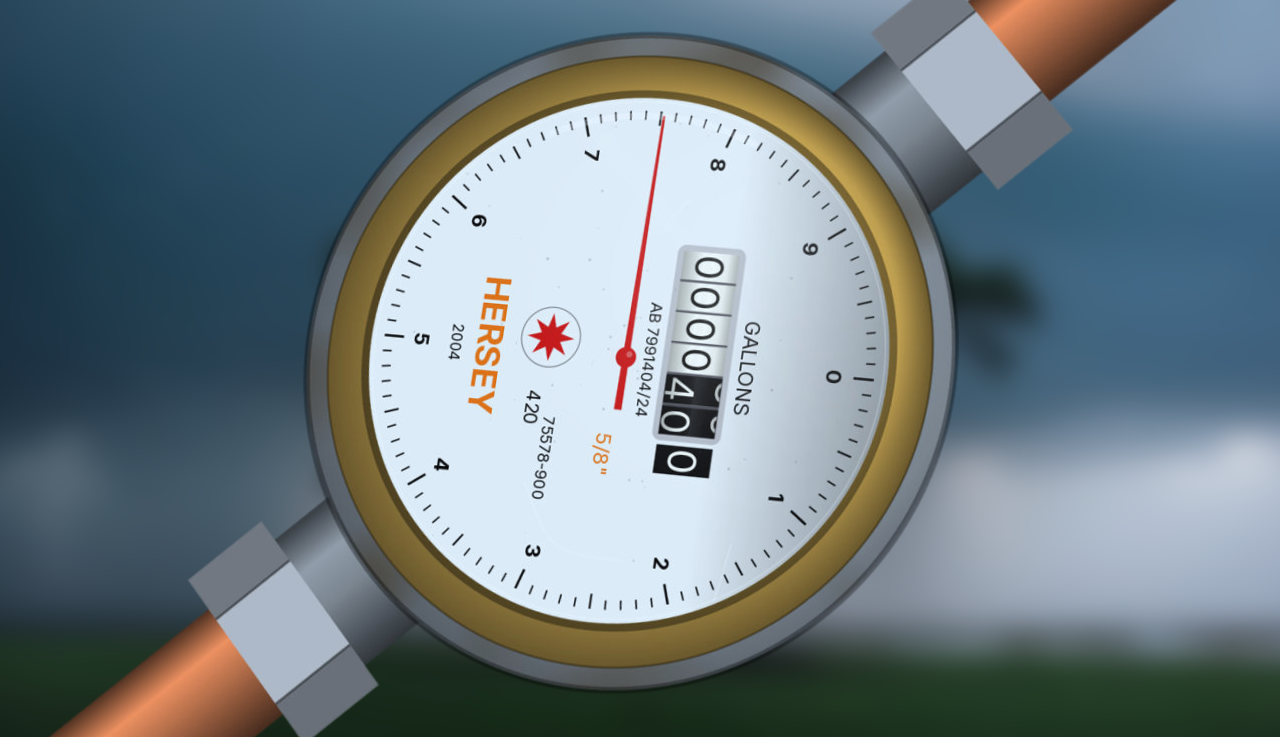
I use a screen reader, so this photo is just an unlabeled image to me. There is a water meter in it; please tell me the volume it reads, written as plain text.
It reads 397.5 gal
